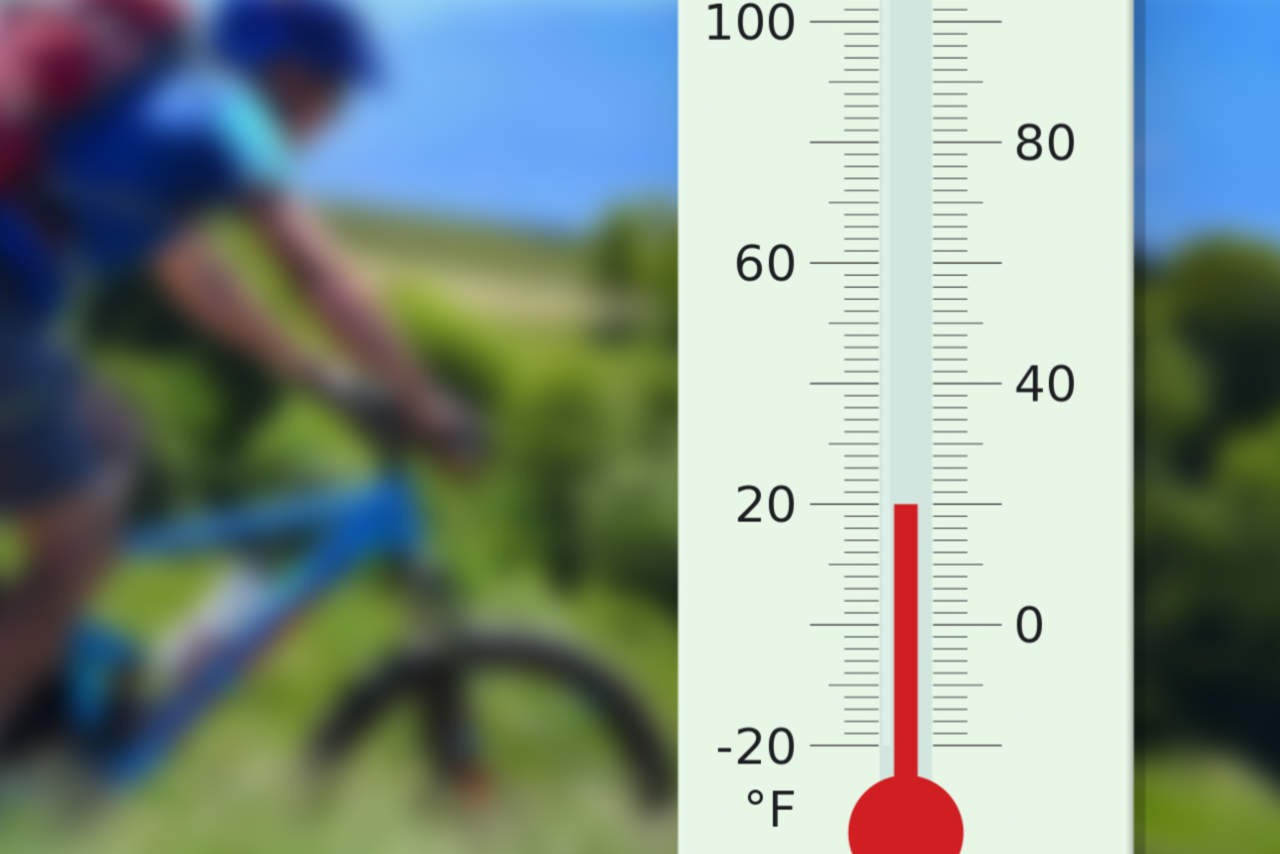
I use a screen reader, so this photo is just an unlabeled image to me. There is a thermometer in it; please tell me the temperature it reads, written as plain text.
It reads 20 °F
